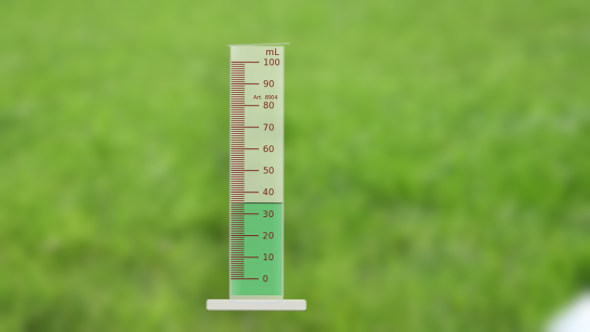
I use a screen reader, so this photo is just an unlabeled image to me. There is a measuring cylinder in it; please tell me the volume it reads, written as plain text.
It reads 35 mL
